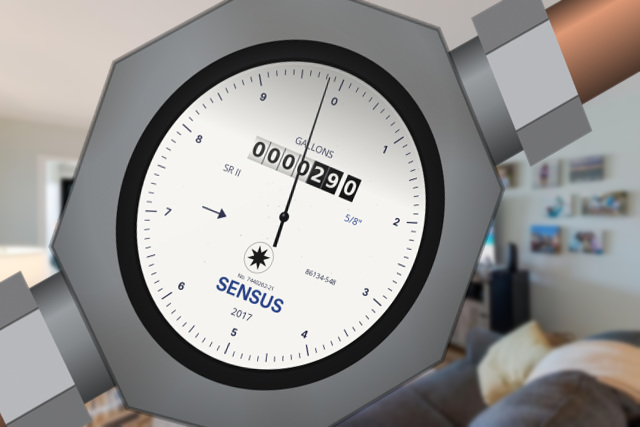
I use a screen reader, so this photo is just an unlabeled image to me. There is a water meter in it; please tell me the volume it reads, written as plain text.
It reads 289.8 gal
